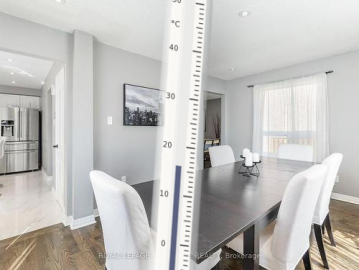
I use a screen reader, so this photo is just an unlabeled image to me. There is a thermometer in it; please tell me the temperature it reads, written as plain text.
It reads 16 °C
